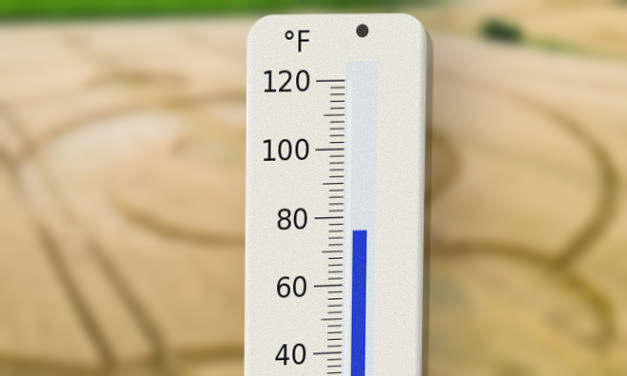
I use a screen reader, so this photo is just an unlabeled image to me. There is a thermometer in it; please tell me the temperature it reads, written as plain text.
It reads 76 °F
